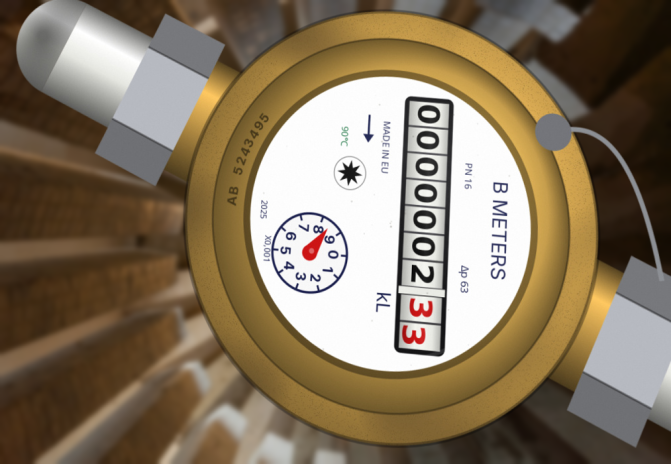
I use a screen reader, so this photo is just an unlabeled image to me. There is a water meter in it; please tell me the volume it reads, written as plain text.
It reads 2.328 kL
